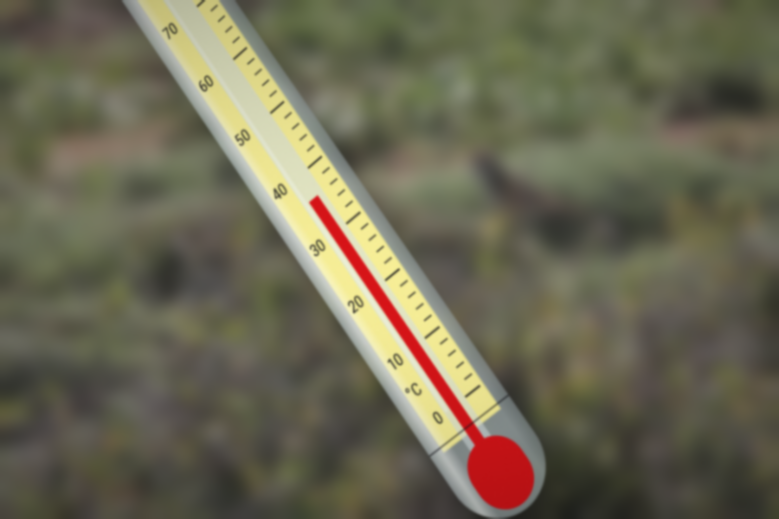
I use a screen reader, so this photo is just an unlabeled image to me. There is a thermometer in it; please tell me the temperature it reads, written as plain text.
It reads 36 °C
